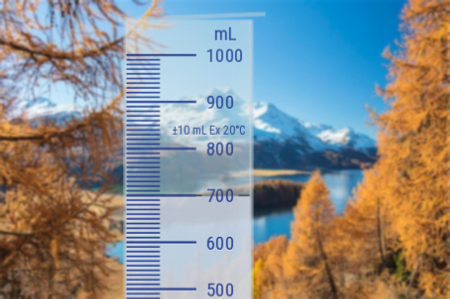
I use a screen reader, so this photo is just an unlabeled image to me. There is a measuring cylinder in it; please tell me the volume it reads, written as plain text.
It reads 700 mL
